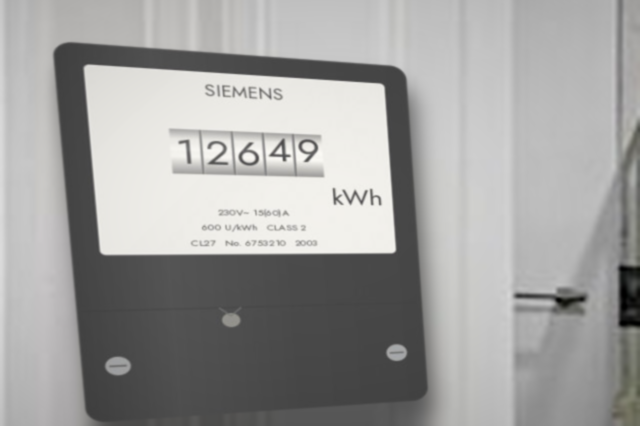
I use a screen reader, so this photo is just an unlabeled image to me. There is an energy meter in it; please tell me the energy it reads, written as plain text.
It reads 12649 kWh
